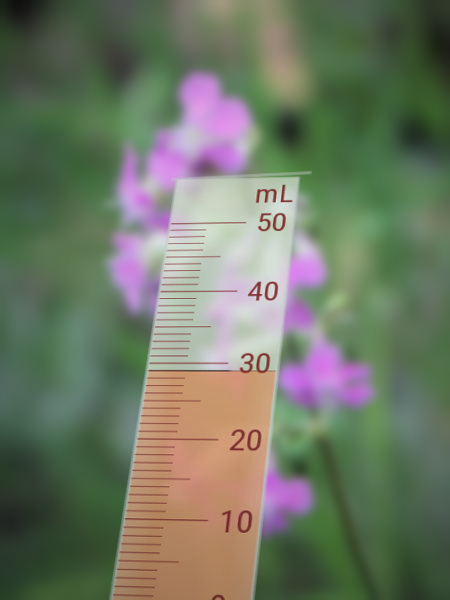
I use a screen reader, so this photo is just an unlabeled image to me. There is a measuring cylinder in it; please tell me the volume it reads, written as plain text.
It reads 29 mL
